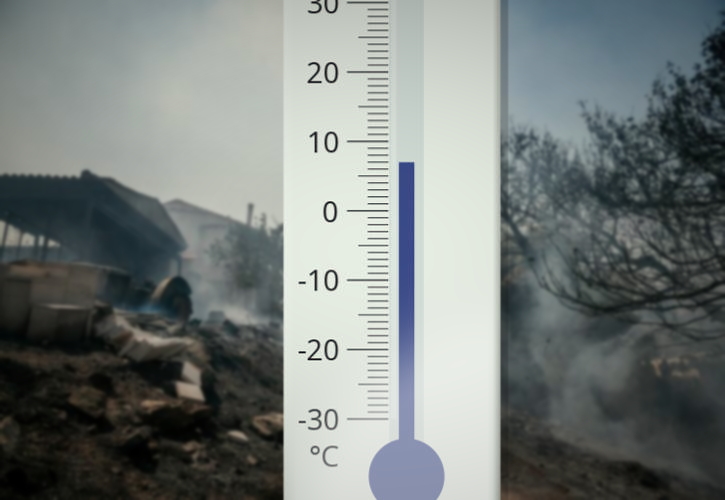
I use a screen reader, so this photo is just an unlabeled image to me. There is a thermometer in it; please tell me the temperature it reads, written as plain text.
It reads 7 °C
